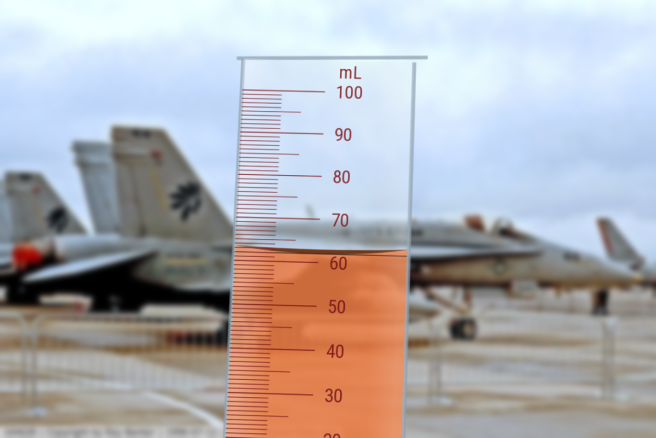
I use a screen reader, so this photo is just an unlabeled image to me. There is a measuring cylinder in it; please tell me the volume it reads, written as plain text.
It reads 62 mL
